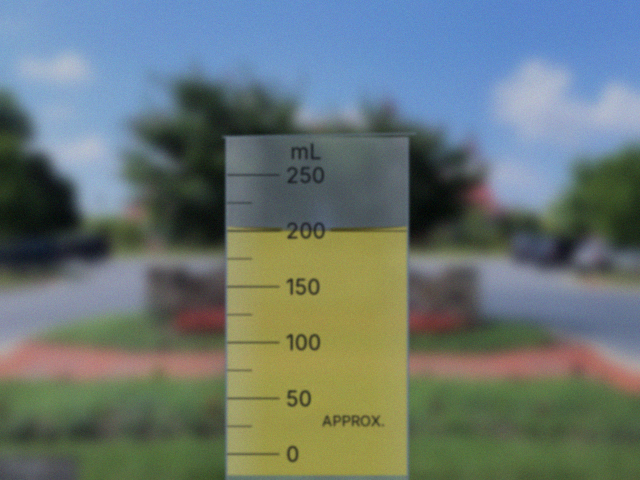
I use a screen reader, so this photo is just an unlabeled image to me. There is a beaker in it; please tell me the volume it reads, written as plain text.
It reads 200 mL
